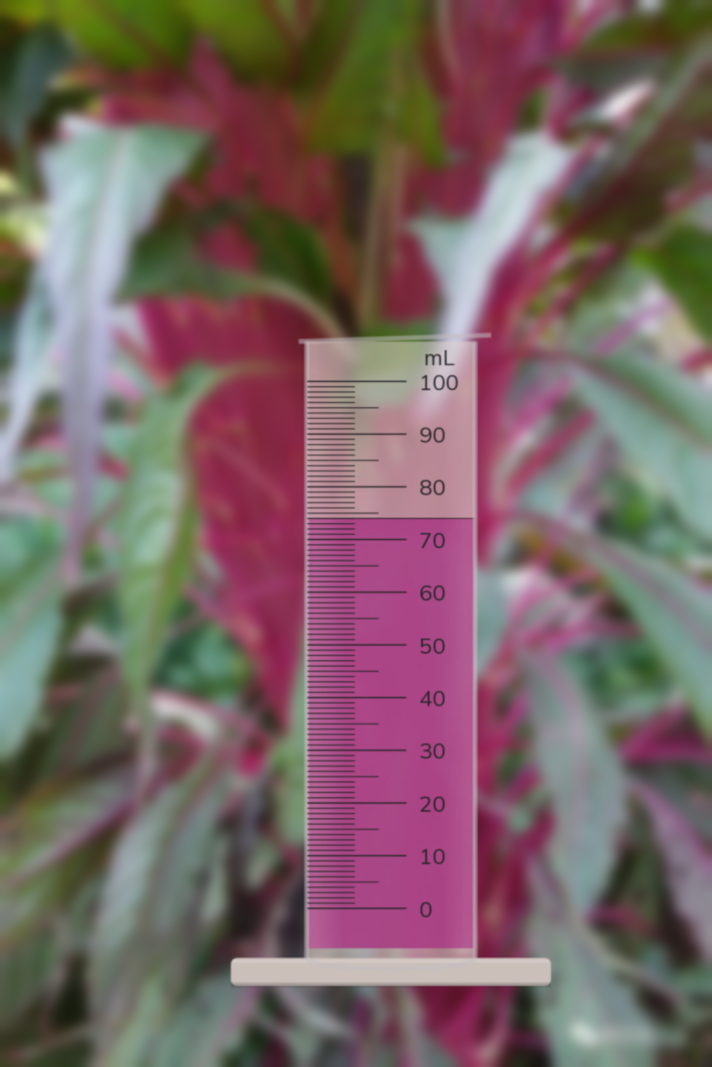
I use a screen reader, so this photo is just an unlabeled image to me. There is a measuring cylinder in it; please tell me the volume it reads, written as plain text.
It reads 74 mL
